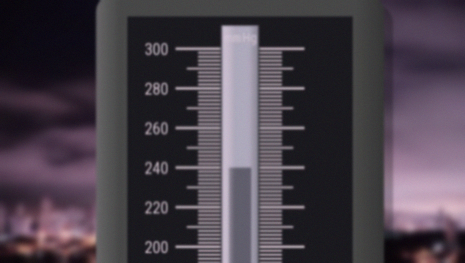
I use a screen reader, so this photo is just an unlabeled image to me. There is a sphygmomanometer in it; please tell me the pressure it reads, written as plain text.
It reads 240 mmHg
